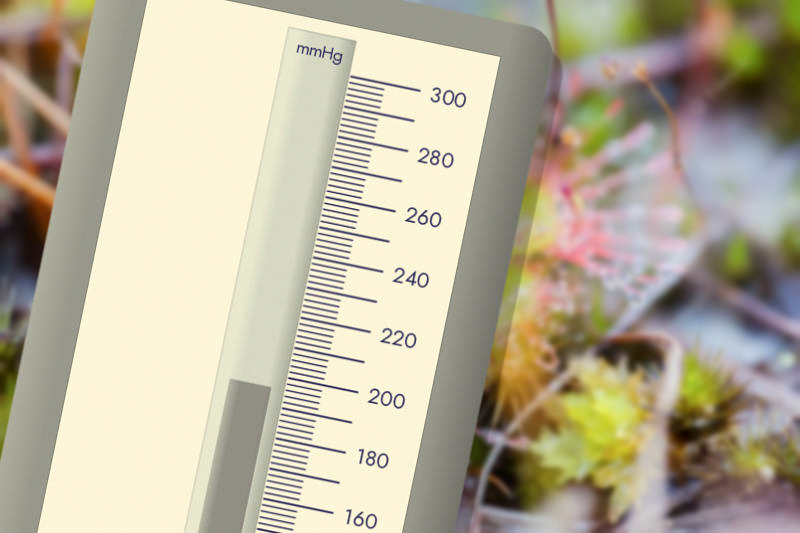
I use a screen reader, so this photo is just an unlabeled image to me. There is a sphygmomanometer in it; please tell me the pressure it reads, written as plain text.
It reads 196 mmHg
